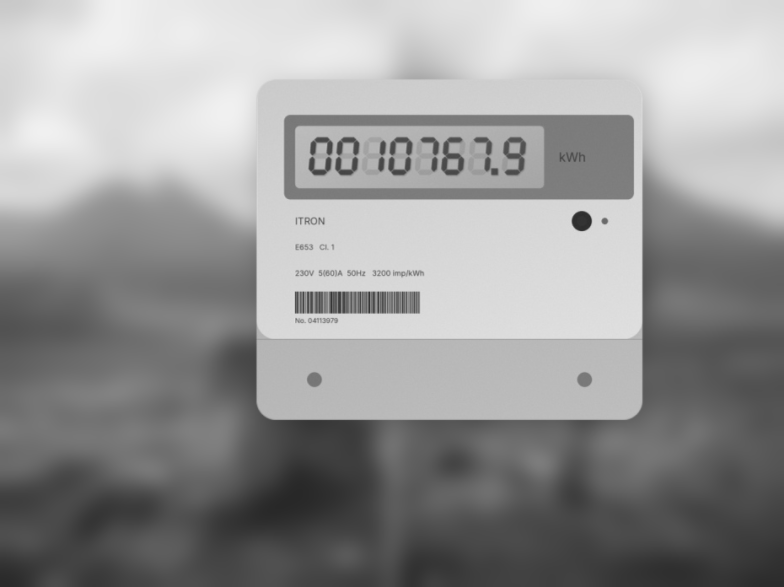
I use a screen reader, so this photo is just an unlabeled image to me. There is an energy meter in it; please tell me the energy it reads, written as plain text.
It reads 10767.9 kWh
